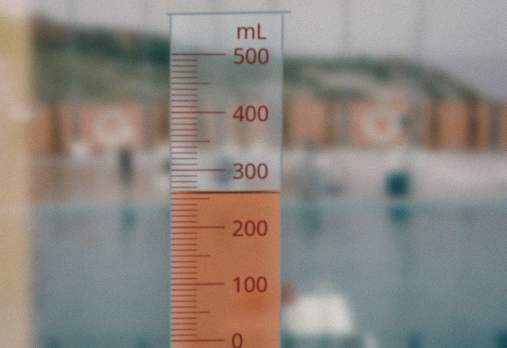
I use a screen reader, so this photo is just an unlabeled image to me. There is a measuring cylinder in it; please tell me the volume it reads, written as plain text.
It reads 260 mL
